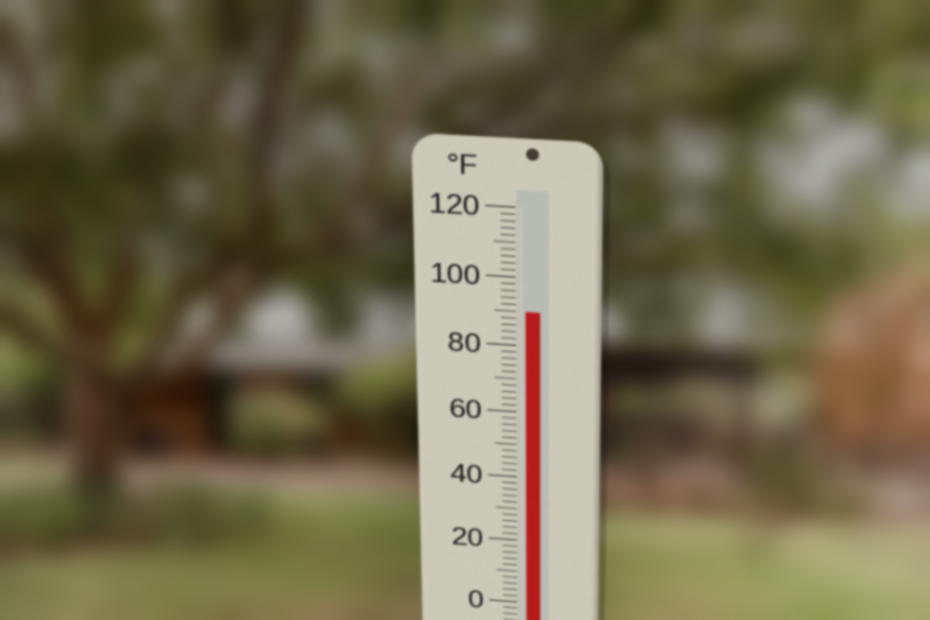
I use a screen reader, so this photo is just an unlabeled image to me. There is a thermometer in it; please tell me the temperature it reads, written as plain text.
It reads 90 °F
